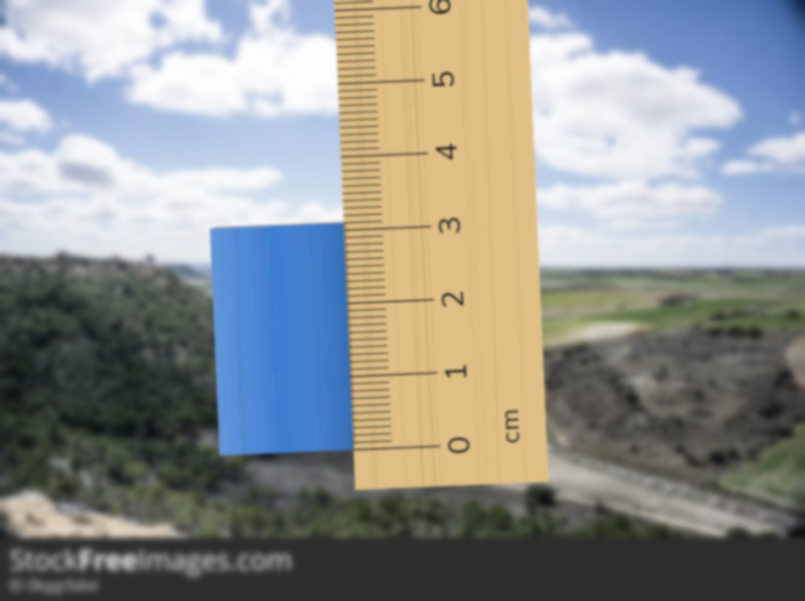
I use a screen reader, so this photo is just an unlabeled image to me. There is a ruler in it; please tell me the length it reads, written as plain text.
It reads 3.1 cm
